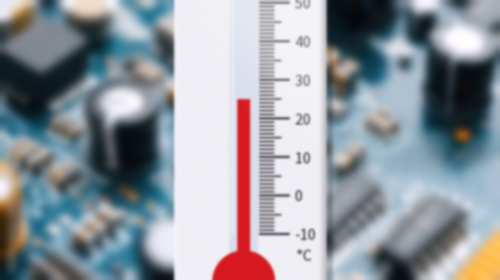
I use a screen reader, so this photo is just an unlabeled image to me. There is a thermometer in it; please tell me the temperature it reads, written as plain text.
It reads 25 °C
